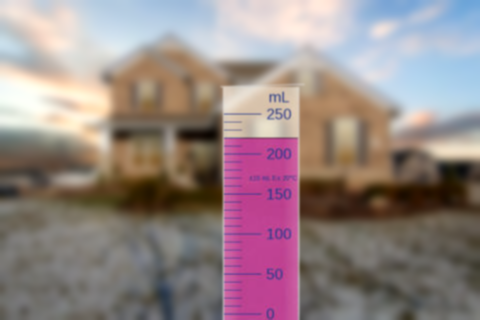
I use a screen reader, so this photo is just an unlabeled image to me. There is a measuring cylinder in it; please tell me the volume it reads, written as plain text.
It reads 220 mL
